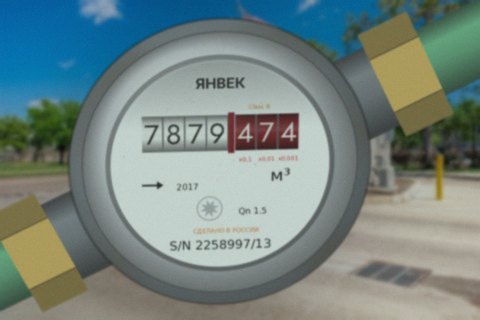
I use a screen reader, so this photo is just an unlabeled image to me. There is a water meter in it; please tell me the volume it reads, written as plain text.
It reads 7879.474 m³
